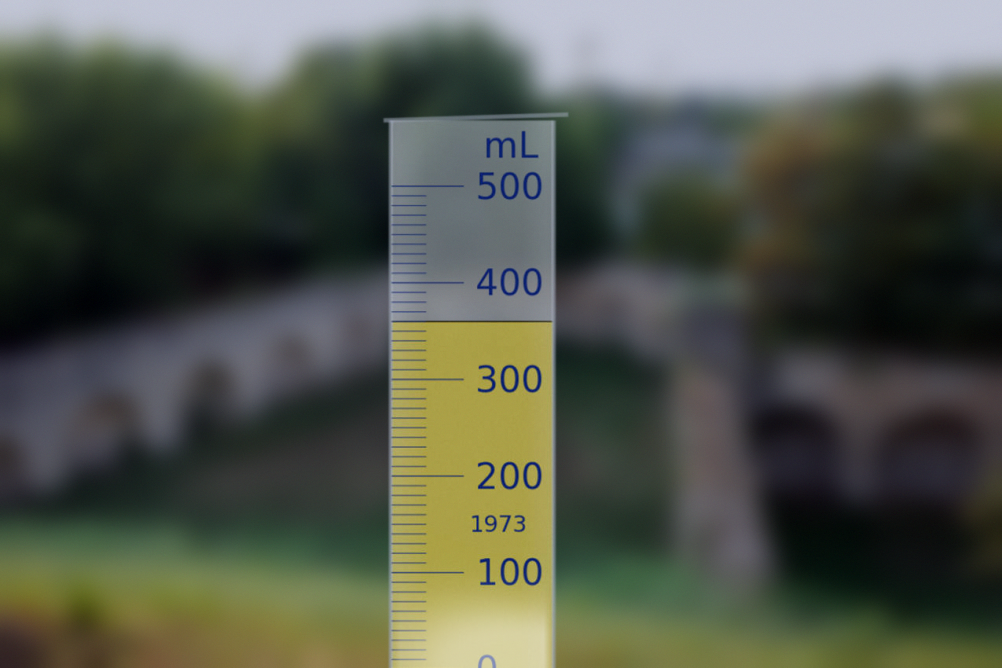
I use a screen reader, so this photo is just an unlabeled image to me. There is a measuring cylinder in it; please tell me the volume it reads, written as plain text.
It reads 360 mL
